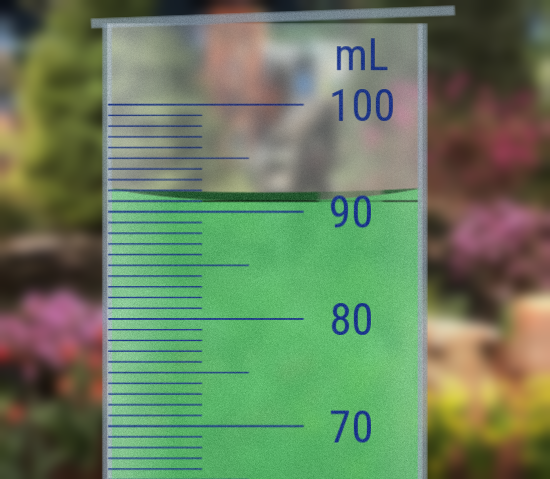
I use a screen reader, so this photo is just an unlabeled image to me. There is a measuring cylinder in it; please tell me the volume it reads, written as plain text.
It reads 91 mL
